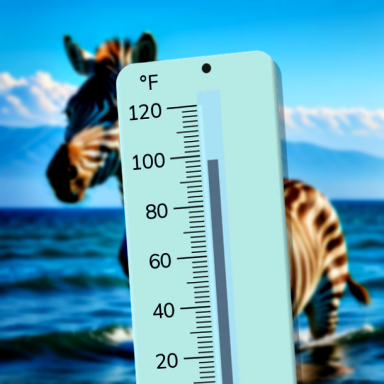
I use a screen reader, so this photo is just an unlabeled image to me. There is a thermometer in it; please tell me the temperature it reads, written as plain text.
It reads 98 °F
